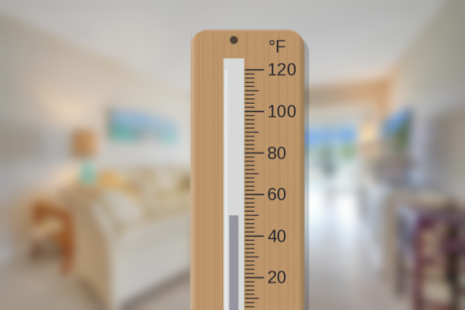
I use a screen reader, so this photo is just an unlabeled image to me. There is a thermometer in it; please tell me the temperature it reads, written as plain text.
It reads 50 °F
